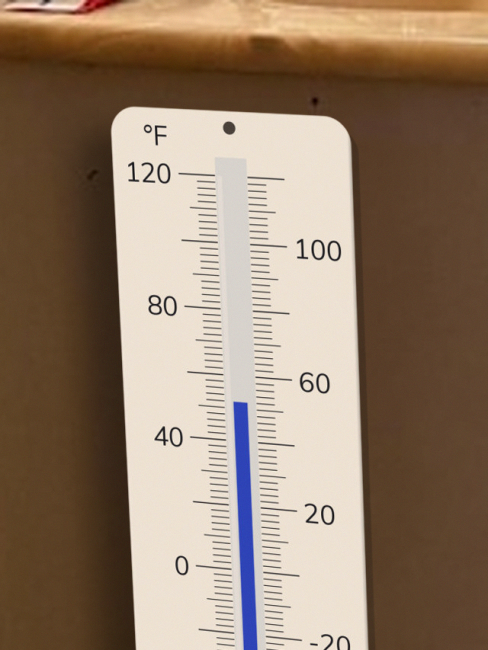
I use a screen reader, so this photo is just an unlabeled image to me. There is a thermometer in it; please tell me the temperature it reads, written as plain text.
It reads 52 °F
